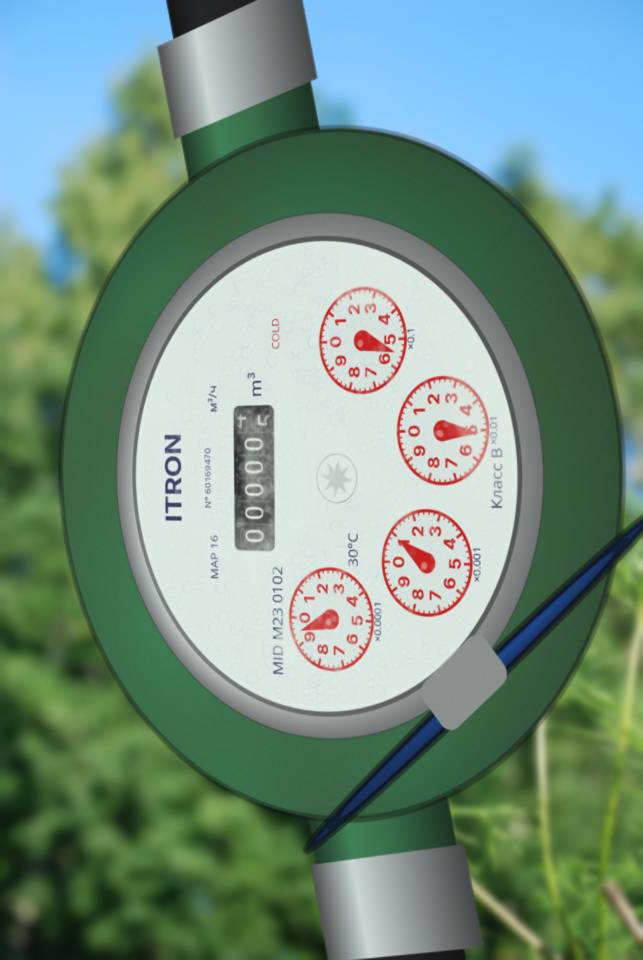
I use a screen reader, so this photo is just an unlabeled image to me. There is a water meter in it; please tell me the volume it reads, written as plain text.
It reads 4.5509 m³
